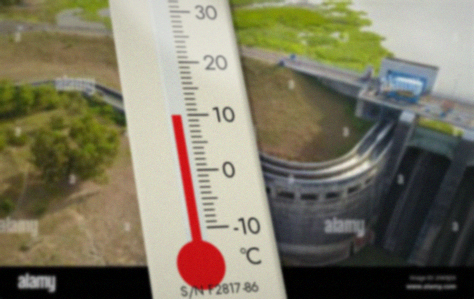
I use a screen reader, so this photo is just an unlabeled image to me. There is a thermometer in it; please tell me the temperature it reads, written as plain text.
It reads 10 °C
